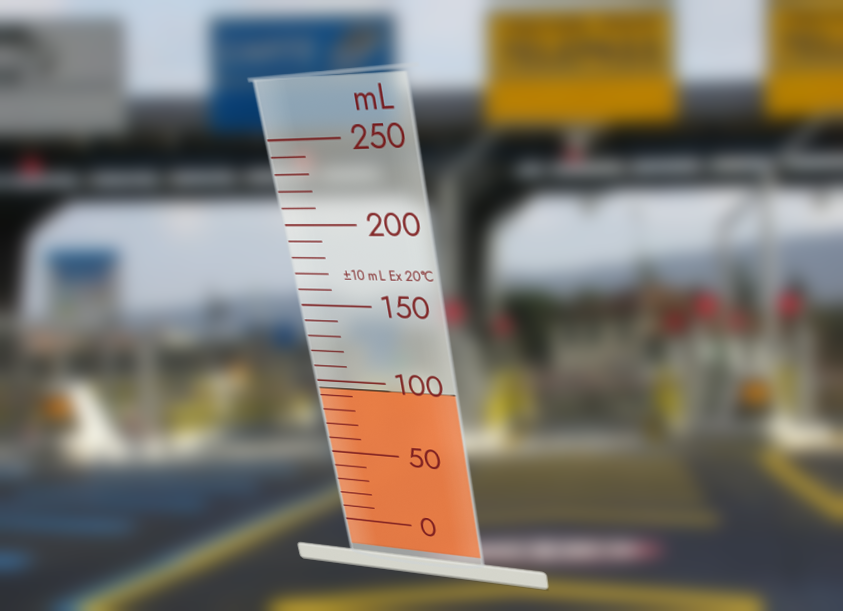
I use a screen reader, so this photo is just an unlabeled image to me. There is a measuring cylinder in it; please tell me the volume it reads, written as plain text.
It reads 95 mL
